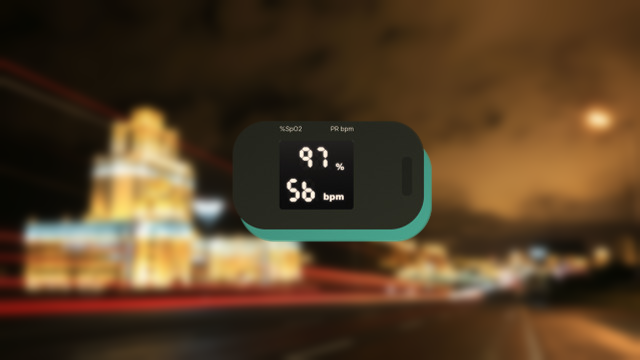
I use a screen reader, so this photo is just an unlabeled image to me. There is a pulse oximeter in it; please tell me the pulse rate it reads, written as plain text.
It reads 56 bpm
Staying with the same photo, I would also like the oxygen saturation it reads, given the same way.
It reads 97 %
